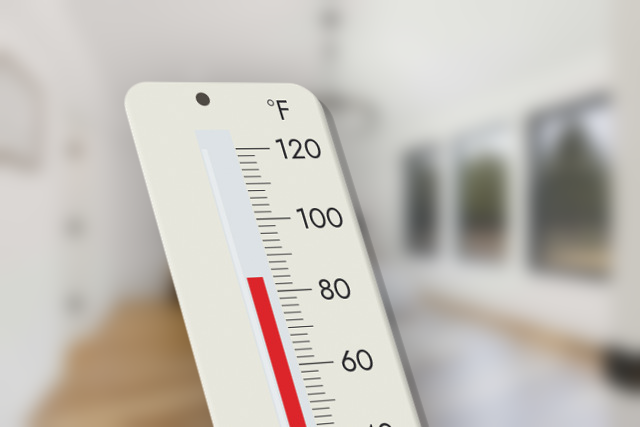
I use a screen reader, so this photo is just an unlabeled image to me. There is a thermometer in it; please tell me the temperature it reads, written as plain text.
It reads 84 °F
